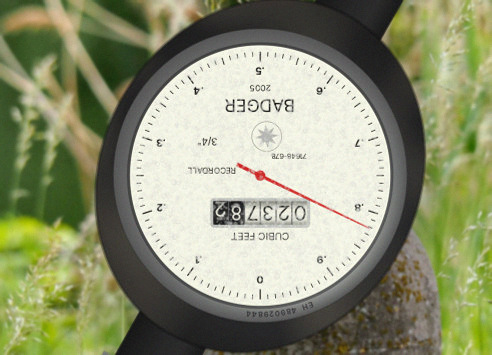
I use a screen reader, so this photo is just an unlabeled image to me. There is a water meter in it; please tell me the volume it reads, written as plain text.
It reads 23781.82 ft³
